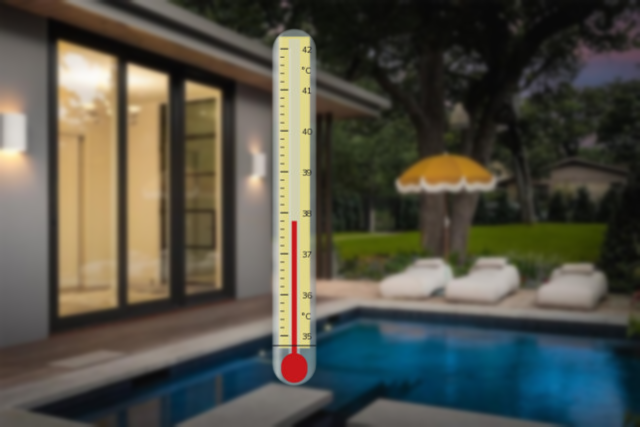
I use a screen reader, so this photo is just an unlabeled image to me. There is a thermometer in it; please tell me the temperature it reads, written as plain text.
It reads 37.8 °C
